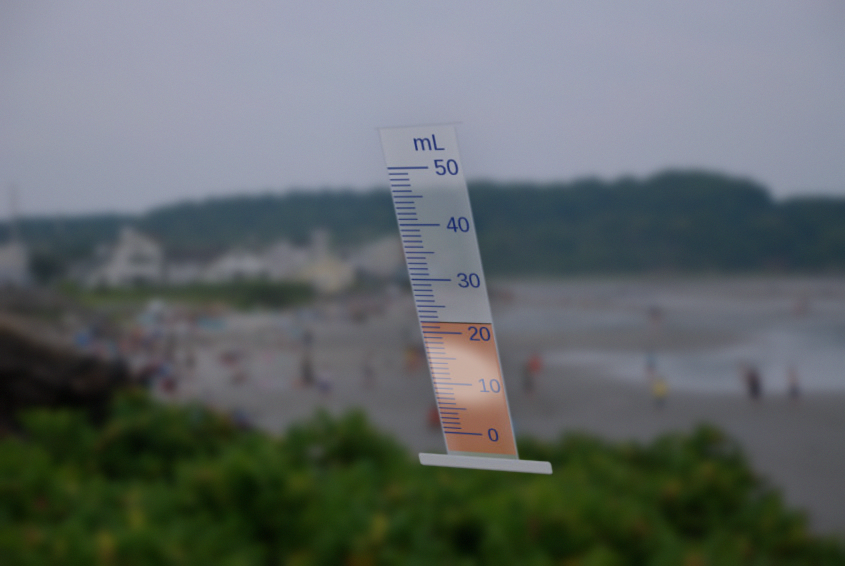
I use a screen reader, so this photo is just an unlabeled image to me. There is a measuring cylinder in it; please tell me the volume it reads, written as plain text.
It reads 22 mL
